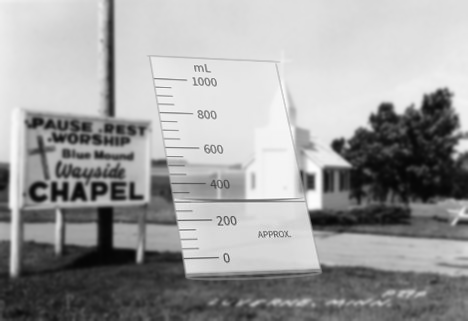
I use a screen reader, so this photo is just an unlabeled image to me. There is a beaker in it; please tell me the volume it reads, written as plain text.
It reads 300 mL
